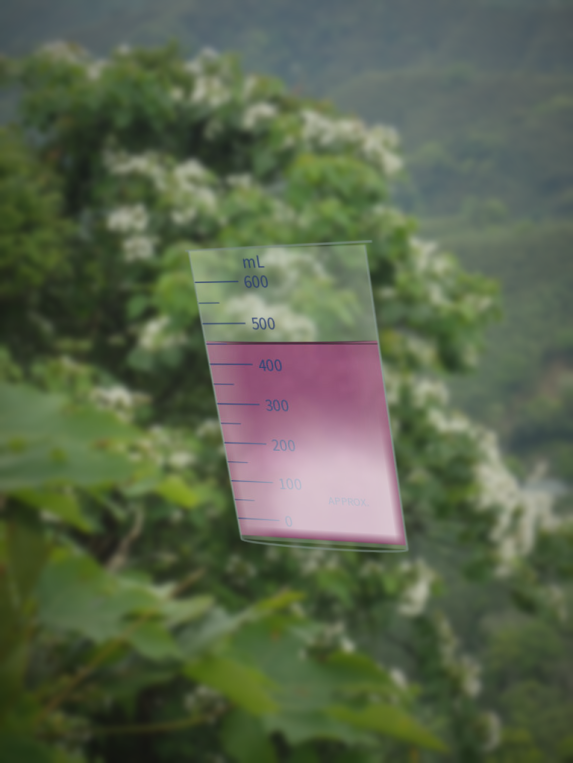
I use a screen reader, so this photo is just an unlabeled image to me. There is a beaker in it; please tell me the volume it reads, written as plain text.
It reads 450 mL
